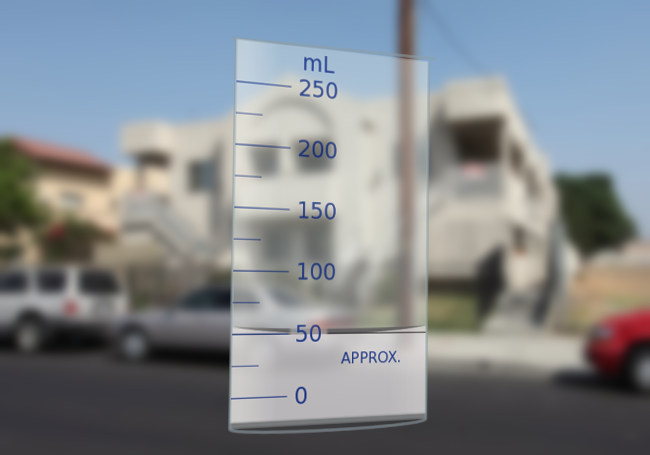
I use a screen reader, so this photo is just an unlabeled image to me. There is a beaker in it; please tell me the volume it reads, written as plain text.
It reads 50 mL
